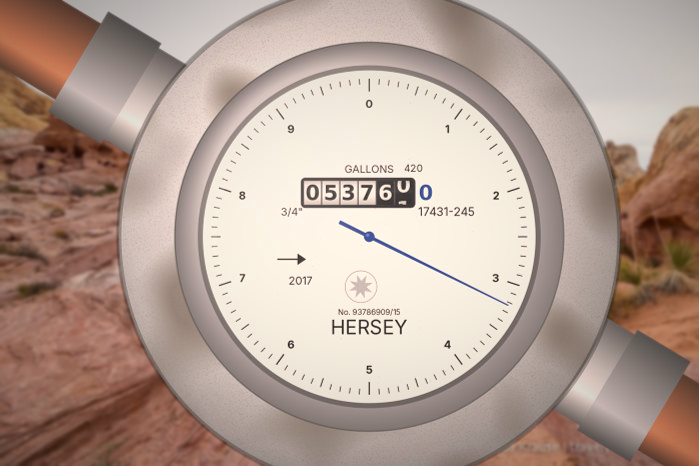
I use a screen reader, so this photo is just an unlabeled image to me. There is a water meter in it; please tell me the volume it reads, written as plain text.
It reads 537603.2 gal
